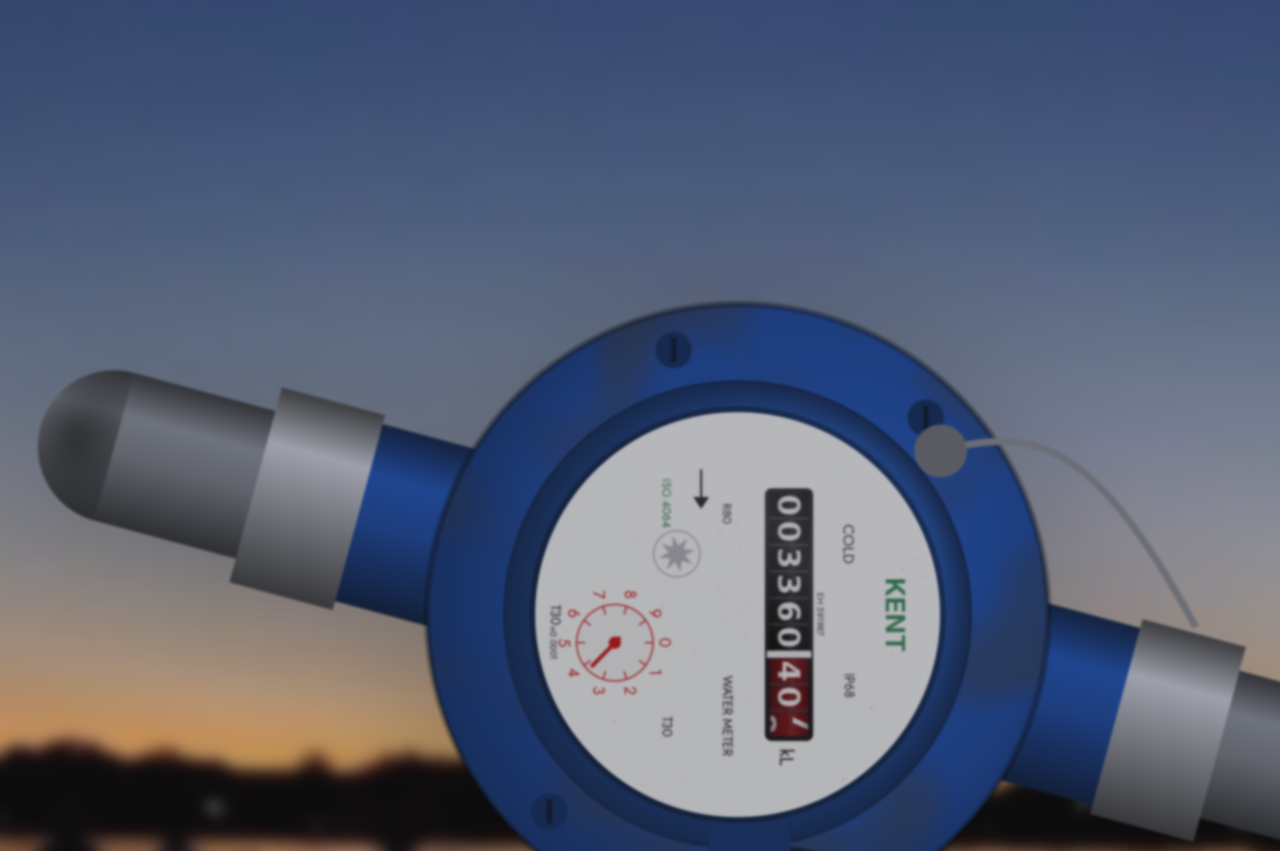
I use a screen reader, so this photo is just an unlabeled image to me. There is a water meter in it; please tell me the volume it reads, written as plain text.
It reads 3360.4073 kL
